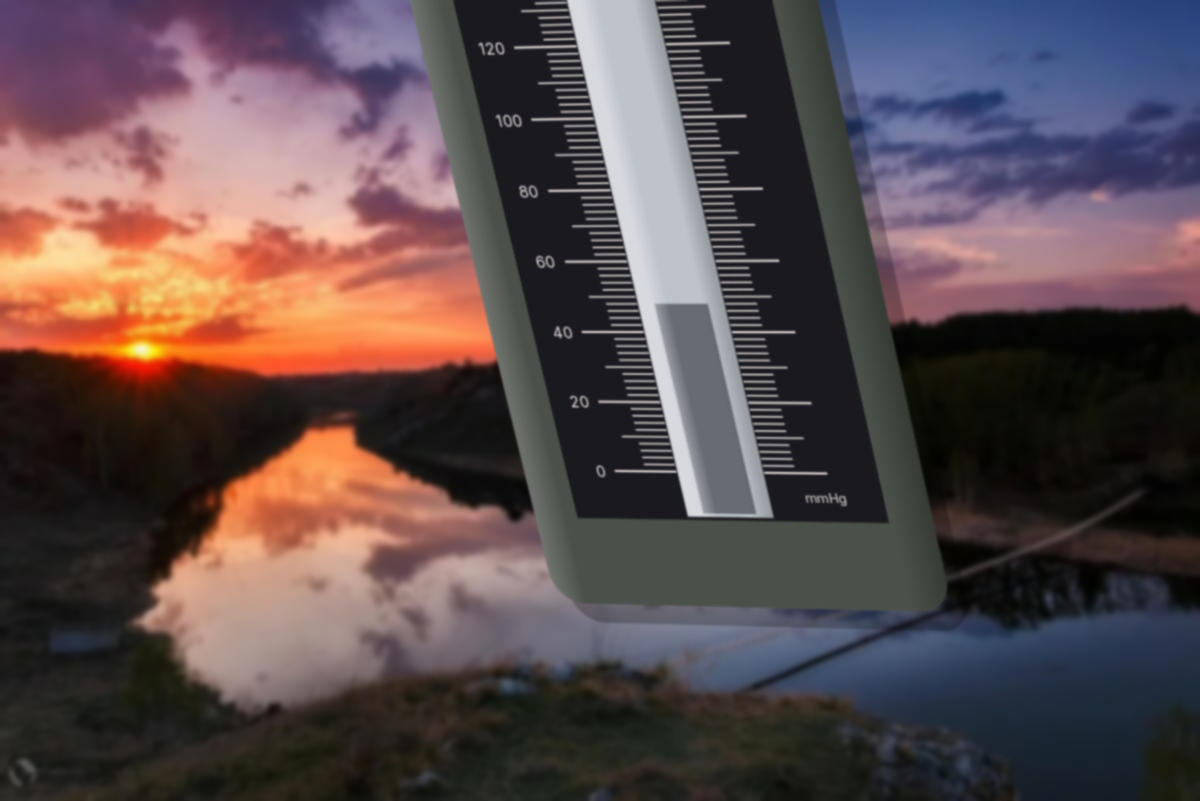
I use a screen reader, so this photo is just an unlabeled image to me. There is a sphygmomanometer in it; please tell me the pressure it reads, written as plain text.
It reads 48 mmHg
